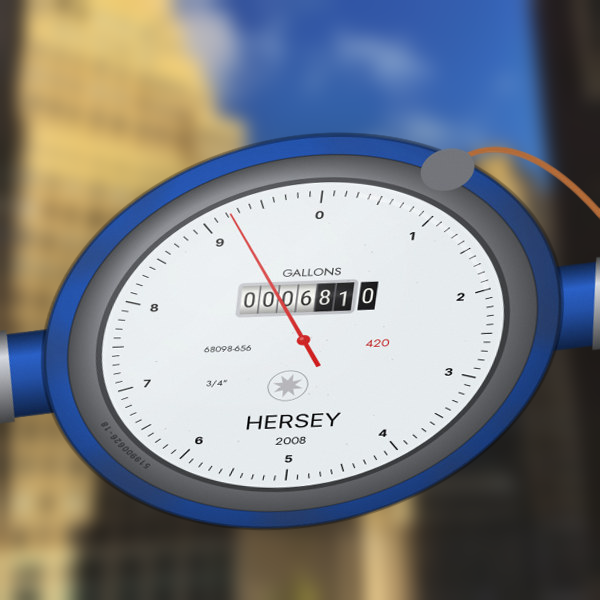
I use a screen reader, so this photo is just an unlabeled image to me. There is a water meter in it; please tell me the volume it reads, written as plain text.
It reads 6809.2 gal
